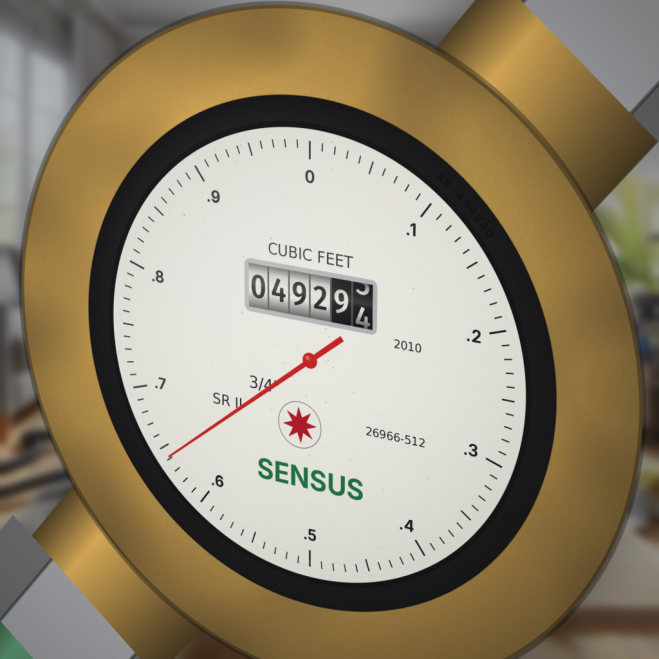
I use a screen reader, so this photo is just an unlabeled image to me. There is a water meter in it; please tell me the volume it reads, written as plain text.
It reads 49293.64 ft³
